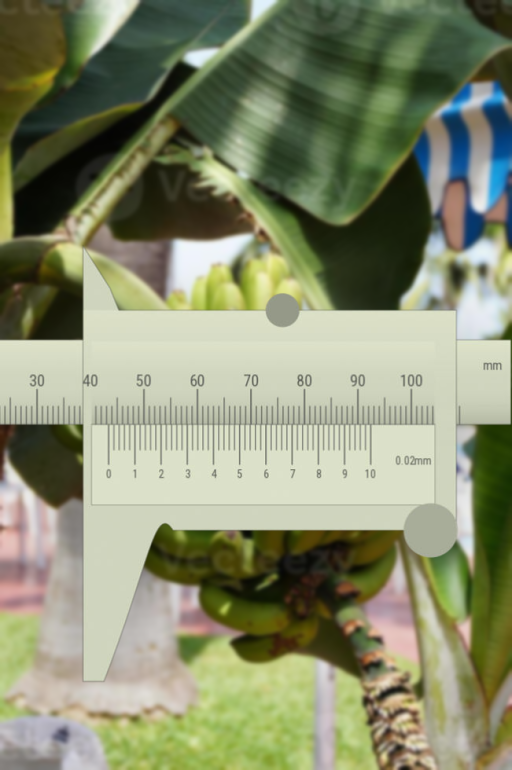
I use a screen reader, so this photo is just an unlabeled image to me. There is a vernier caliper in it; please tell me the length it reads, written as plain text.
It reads 43.4 mm
